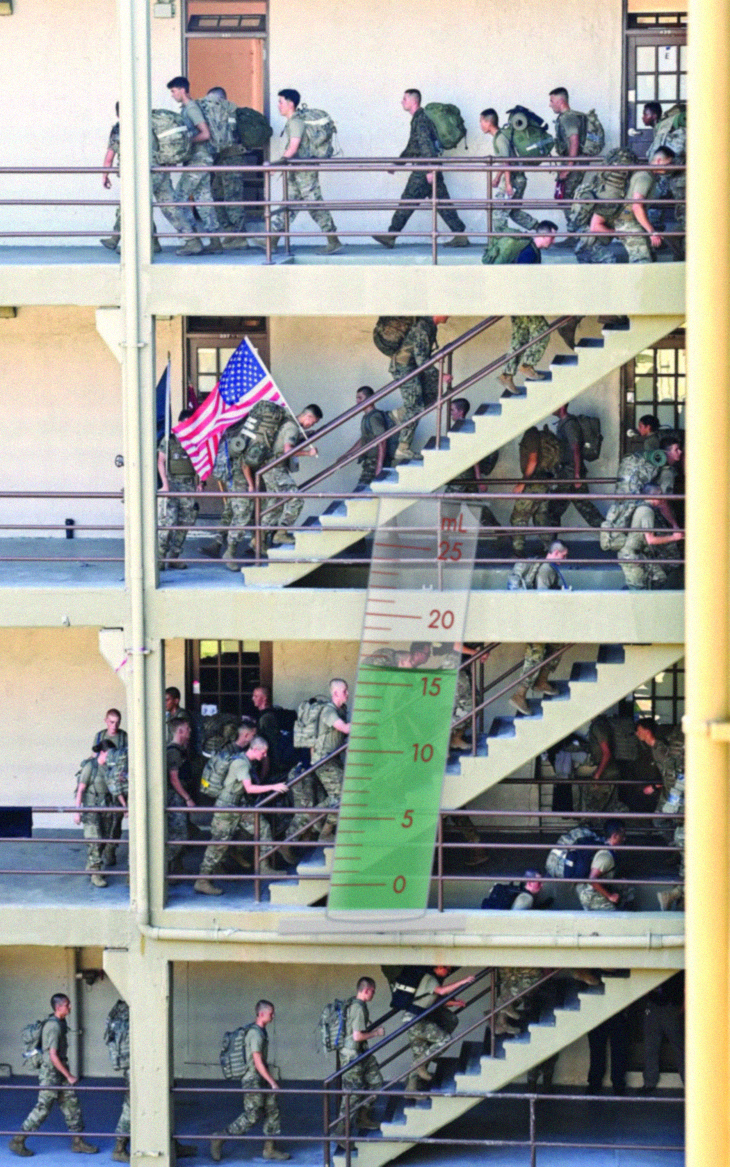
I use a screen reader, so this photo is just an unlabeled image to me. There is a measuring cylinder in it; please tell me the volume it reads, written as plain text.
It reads 16 mL
